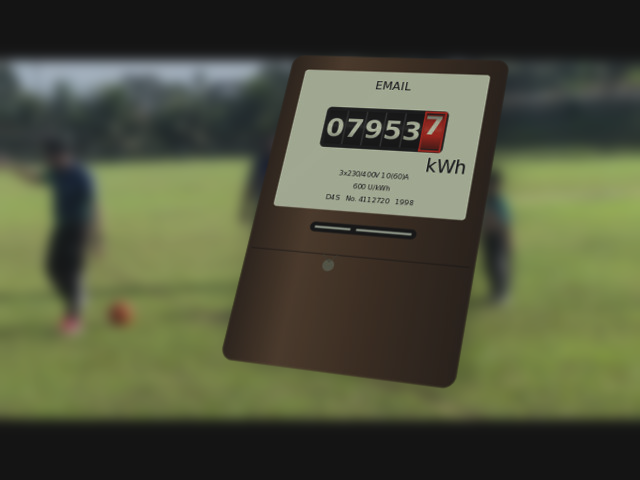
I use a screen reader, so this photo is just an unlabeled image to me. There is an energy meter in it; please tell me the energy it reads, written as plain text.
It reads 7953.7 kWh
